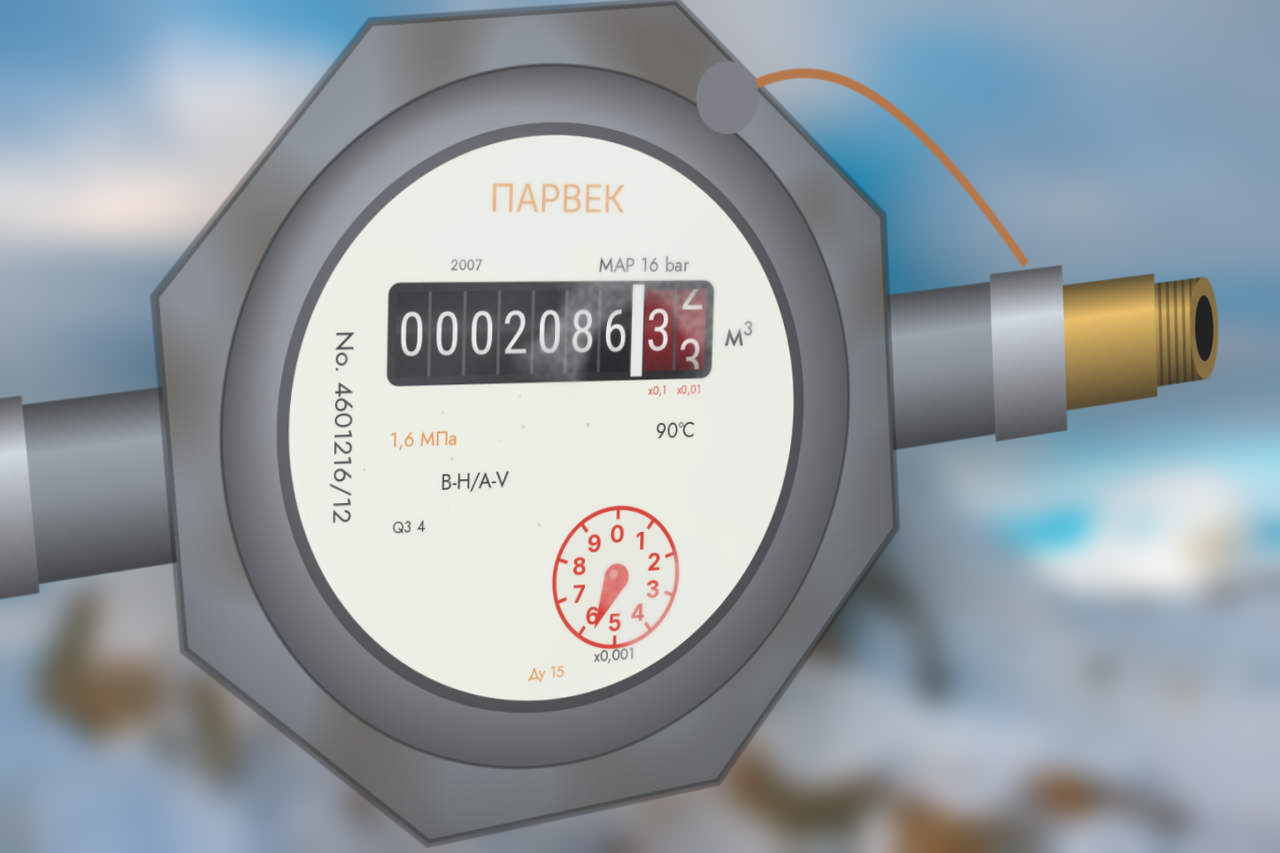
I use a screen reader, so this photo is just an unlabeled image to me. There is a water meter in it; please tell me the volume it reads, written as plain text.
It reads 2086.325 m³
